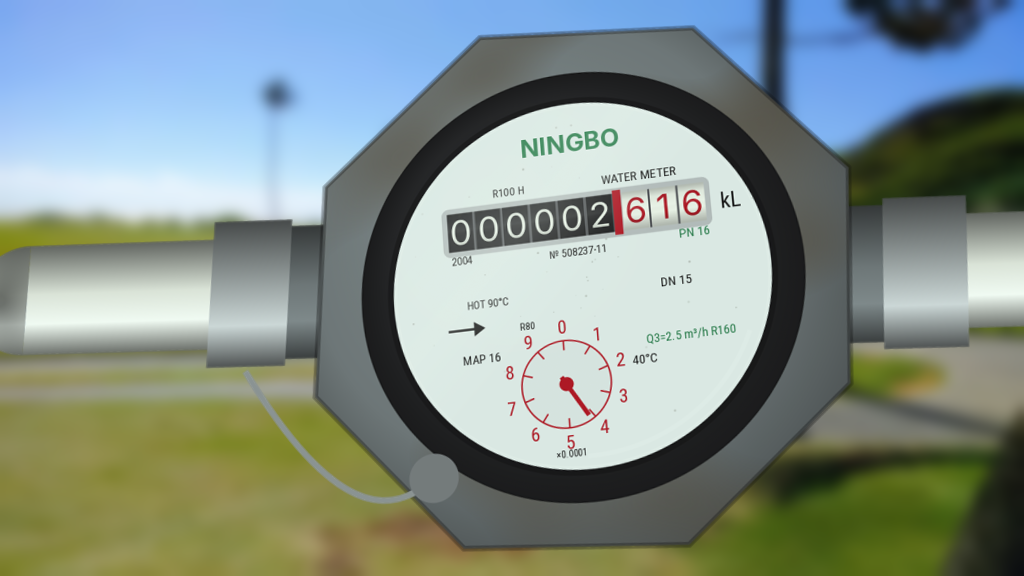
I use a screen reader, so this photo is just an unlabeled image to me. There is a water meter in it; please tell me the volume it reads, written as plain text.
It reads 2.6164 kL
